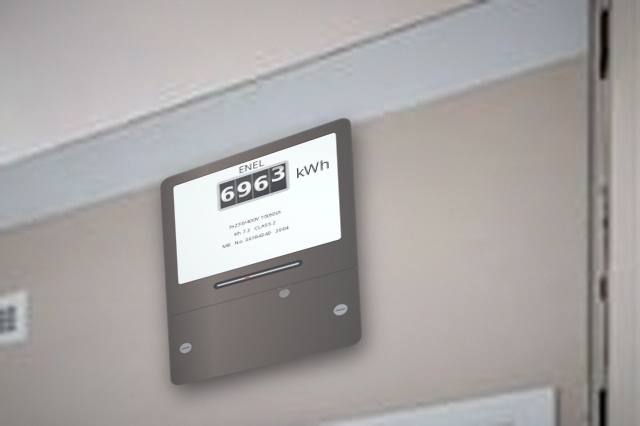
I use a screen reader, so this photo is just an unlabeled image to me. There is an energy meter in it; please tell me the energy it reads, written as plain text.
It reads 6963 kWh
